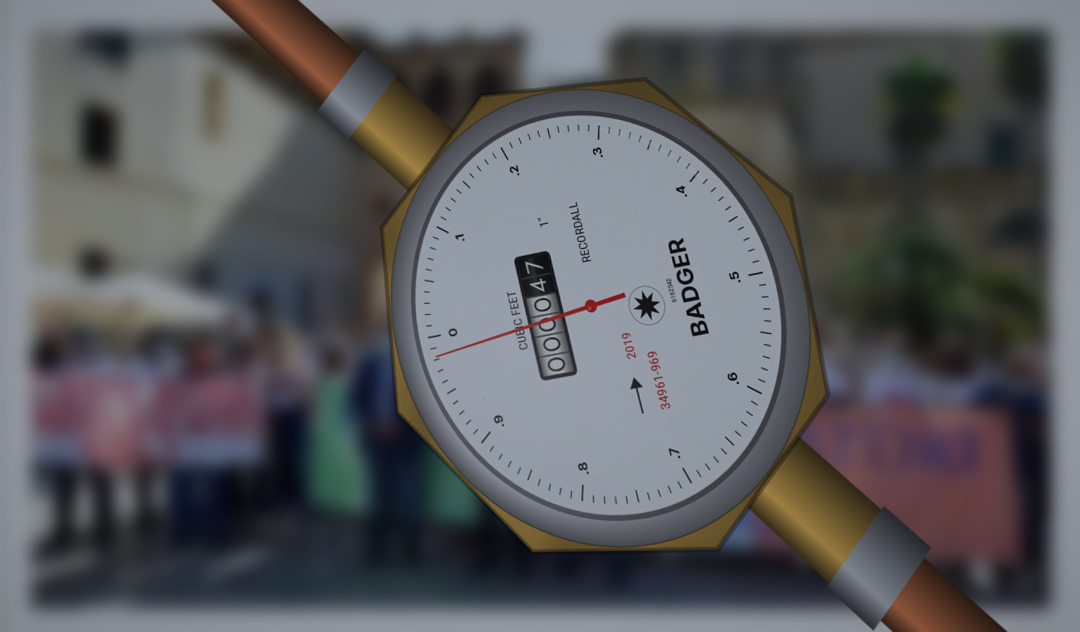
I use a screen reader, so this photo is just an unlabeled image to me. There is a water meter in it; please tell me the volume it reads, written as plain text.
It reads 46.98 ft³
